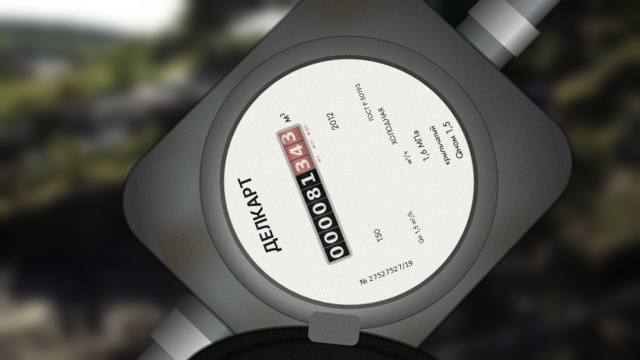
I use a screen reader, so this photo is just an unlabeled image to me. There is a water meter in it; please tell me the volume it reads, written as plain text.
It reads 81.343 m³
